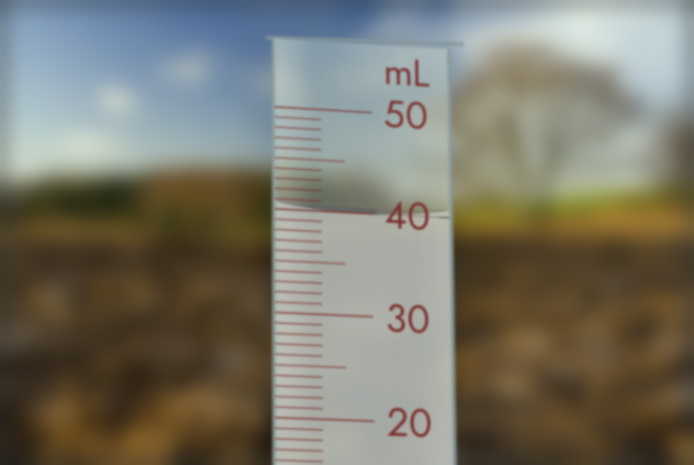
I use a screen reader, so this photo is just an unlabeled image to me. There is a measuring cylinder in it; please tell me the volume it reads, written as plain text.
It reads 40 mL
